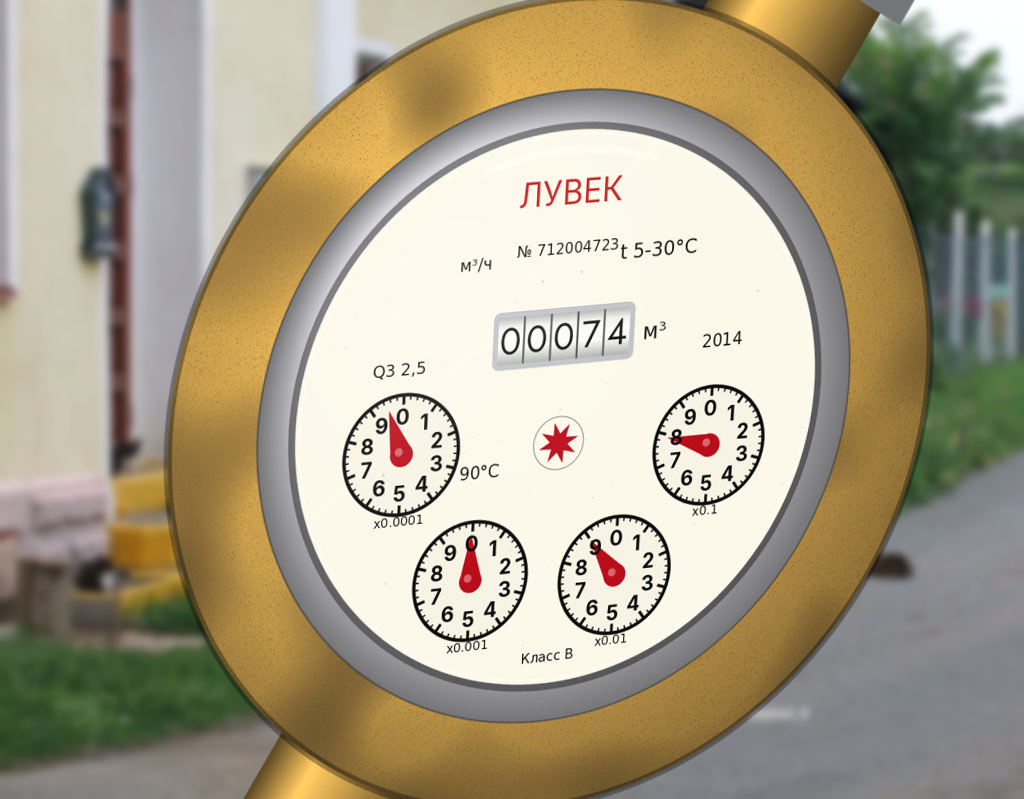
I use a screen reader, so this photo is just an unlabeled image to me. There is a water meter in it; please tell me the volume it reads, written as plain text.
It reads 74.7899 m³
